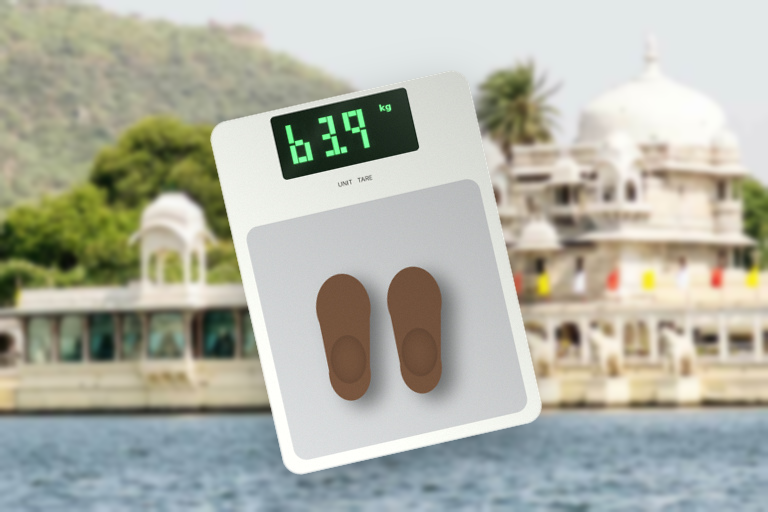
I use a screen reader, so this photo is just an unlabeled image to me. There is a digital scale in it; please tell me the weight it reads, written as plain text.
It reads 63.9 kg
